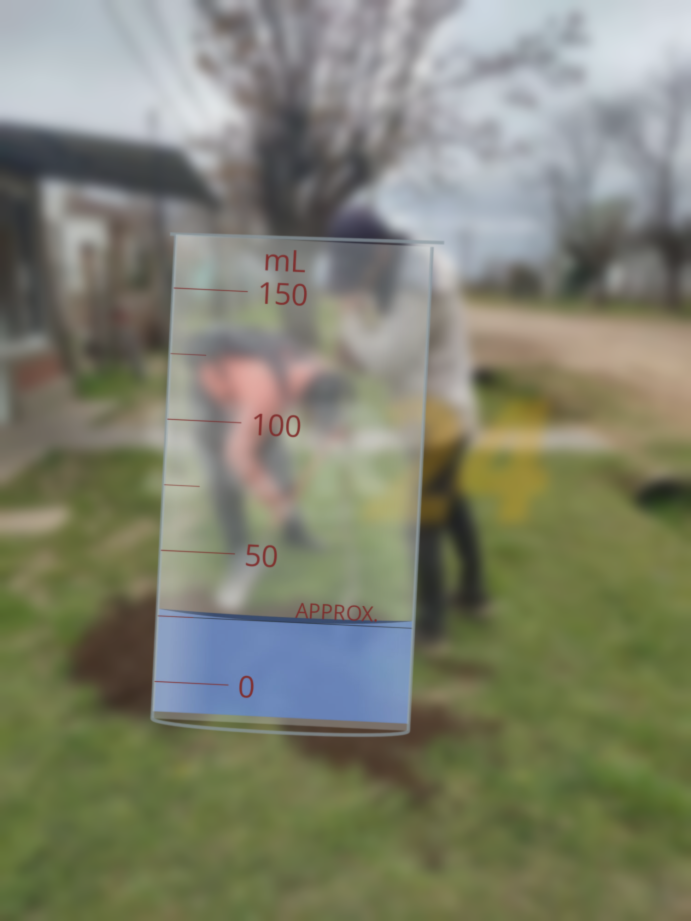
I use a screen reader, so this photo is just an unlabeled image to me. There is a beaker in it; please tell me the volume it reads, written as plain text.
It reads 25 mL
